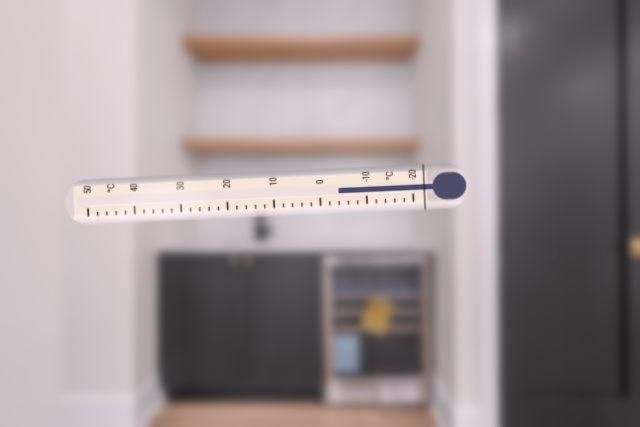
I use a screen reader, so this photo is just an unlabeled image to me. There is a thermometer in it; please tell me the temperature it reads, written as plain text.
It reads -4 °C
